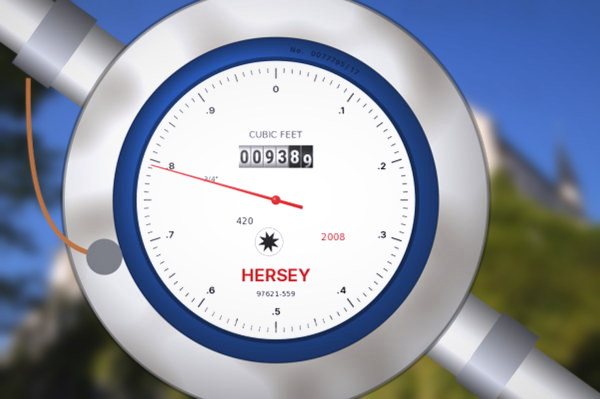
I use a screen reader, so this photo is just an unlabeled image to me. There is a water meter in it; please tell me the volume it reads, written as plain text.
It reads 9388.79 ft³
